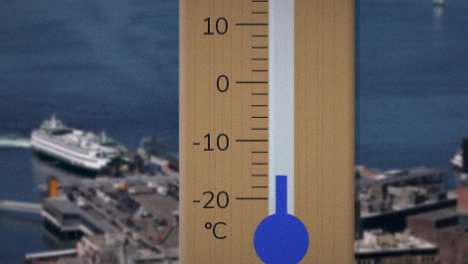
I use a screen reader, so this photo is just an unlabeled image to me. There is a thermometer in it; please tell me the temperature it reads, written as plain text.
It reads -16 °C
